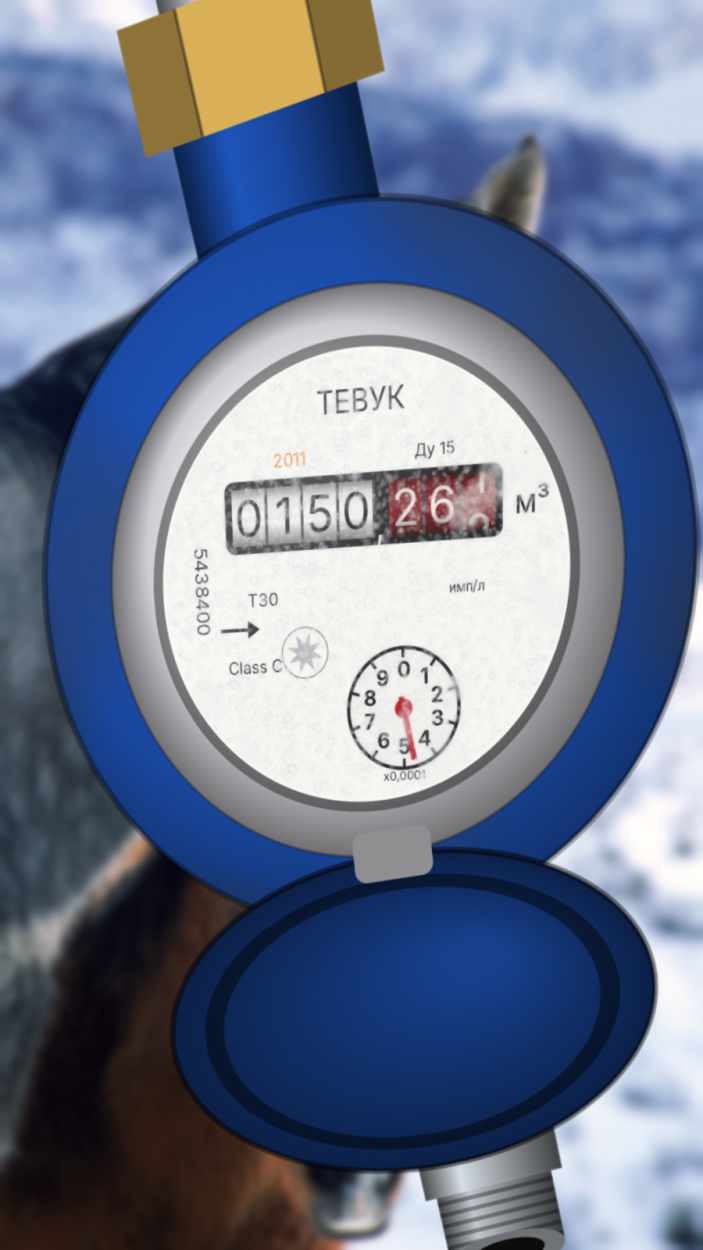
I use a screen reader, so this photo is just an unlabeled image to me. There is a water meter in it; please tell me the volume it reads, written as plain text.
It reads 150.2614 m³
